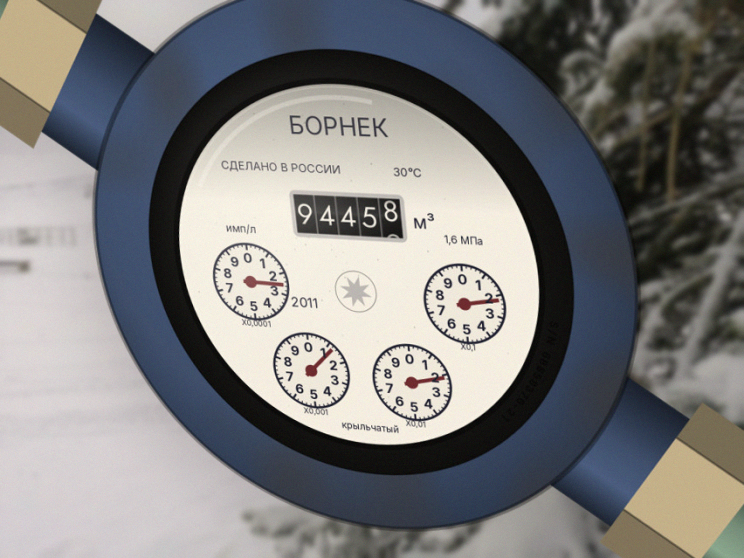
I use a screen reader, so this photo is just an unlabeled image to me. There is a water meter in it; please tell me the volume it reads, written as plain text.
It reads 94458.2212 m³
